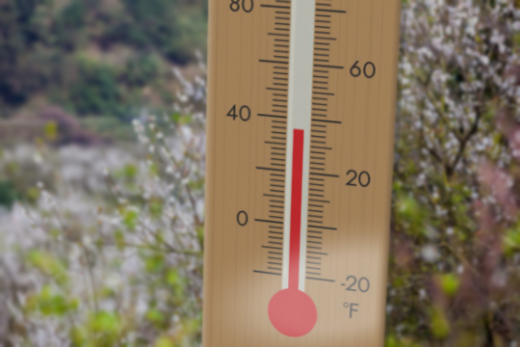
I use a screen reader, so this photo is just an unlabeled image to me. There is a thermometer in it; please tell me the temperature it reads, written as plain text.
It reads 36 °F
